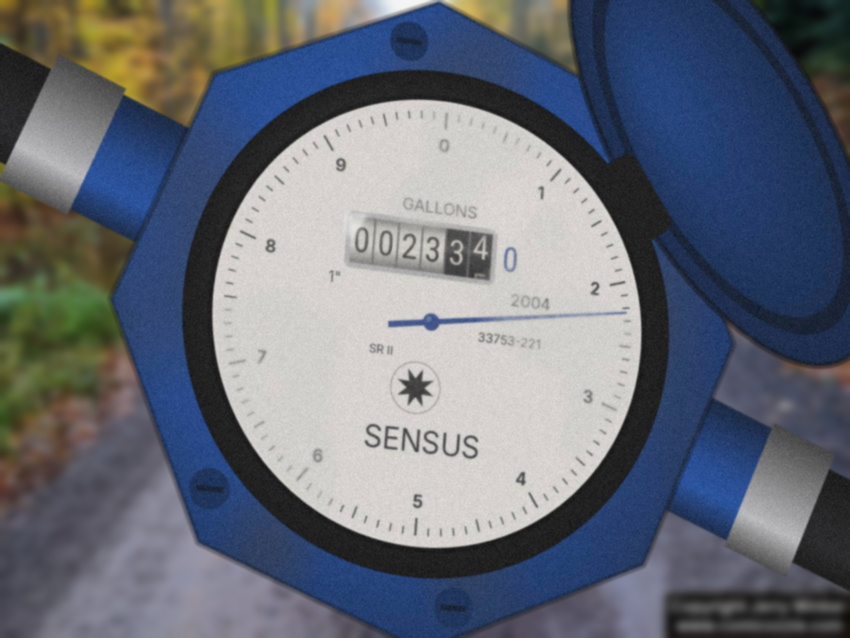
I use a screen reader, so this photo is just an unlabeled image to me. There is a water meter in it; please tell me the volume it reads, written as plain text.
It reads 23342.2 gal
